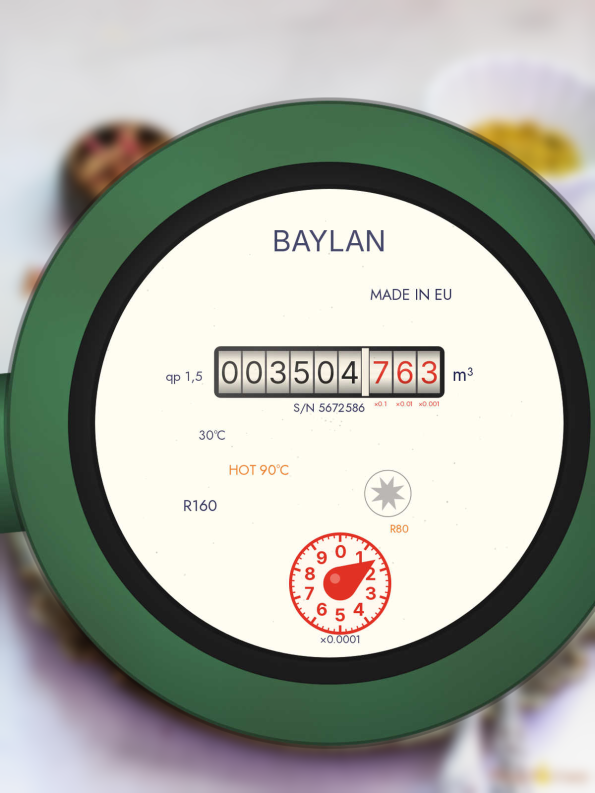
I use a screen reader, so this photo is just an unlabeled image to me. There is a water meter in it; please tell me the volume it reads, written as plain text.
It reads 3504.7631 m³
